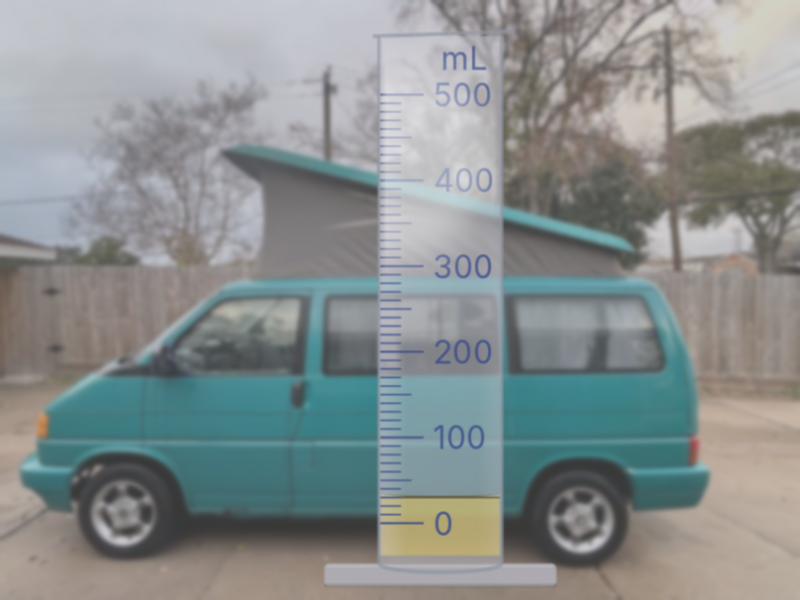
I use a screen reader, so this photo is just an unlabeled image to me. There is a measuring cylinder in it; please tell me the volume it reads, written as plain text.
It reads 30 mL
